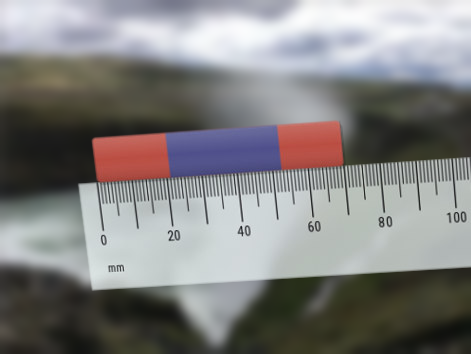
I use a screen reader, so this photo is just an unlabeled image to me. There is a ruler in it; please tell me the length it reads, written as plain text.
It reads 70 mm
